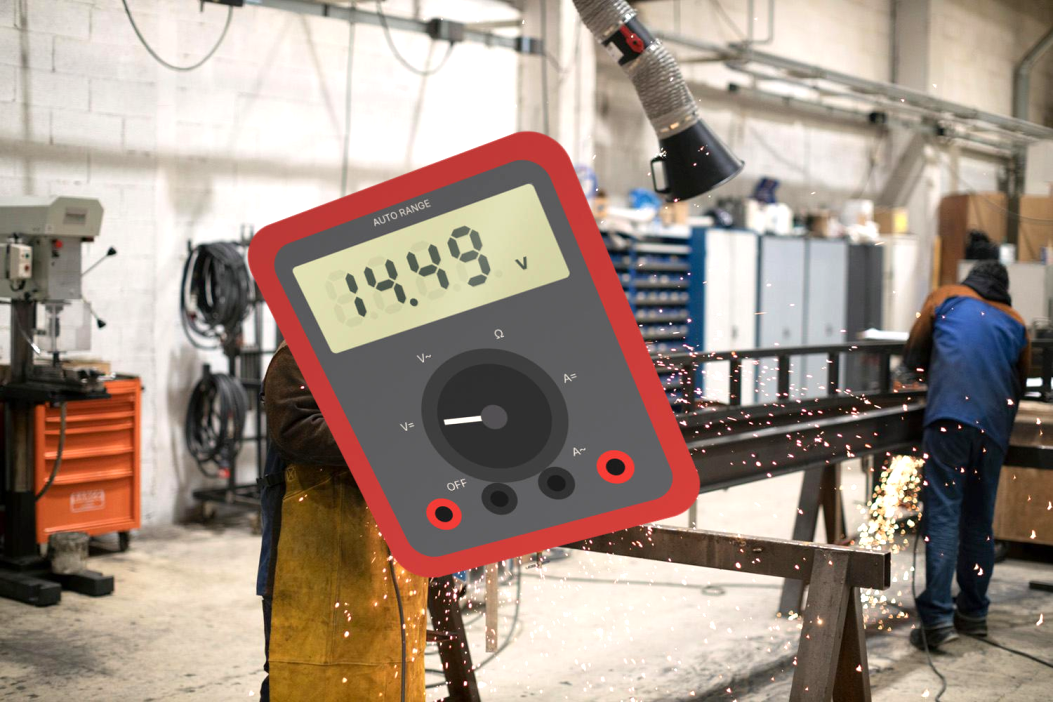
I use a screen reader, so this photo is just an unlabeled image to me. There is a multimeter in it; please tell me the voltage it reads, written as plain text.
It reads 14.49 V
